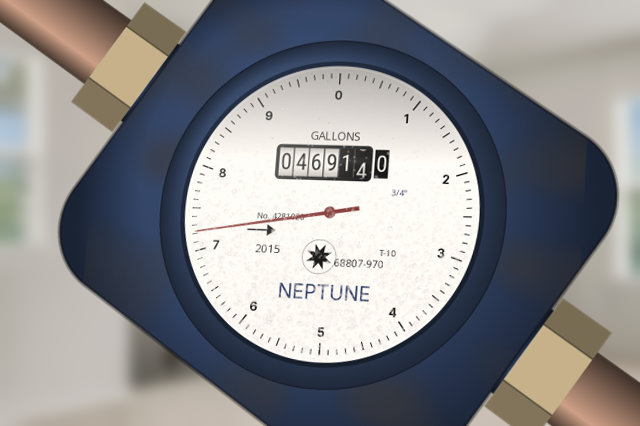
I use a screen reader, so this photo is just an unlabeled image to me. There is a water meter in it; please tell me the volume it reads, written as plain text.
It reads 469137.2 gal
